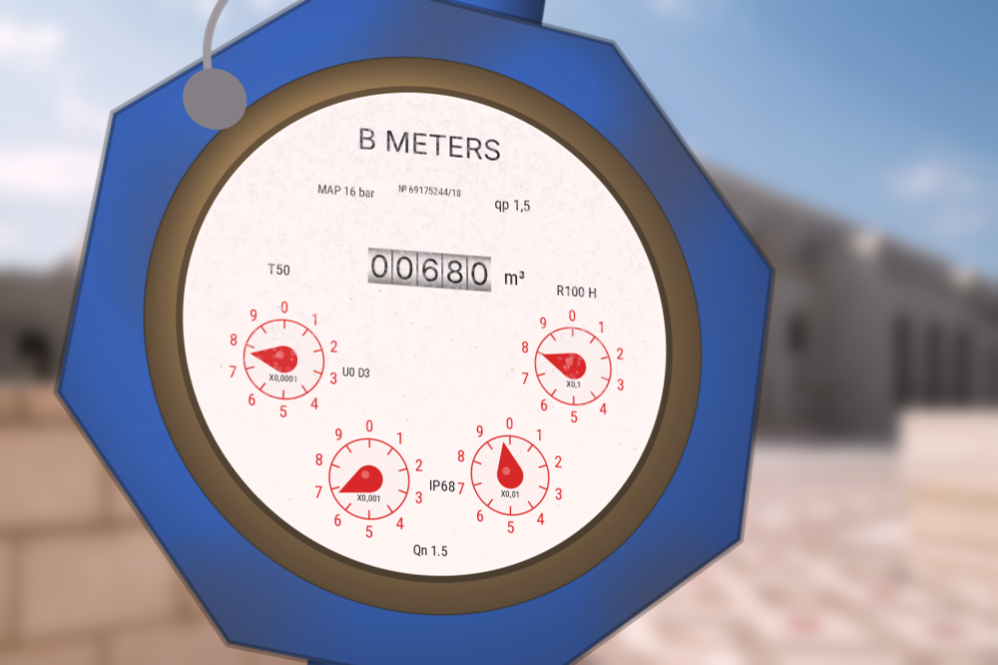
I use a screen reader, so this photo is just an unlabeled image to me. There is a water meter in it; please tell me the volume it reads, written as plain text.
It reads 680.7967 m³
